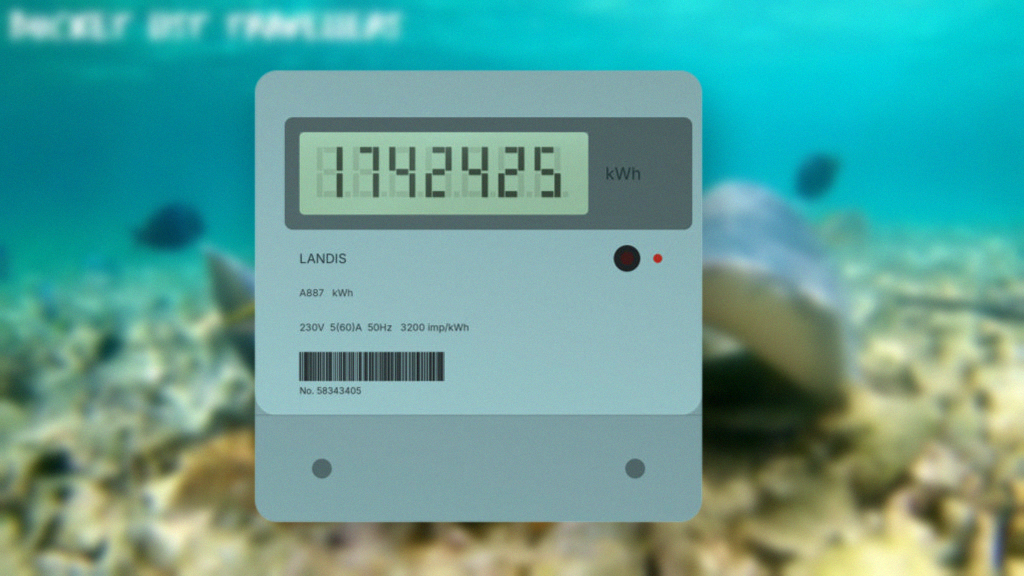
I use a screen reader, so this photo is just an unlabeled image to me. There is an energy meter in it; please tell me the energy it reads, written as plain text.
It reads 1742425 kWh
